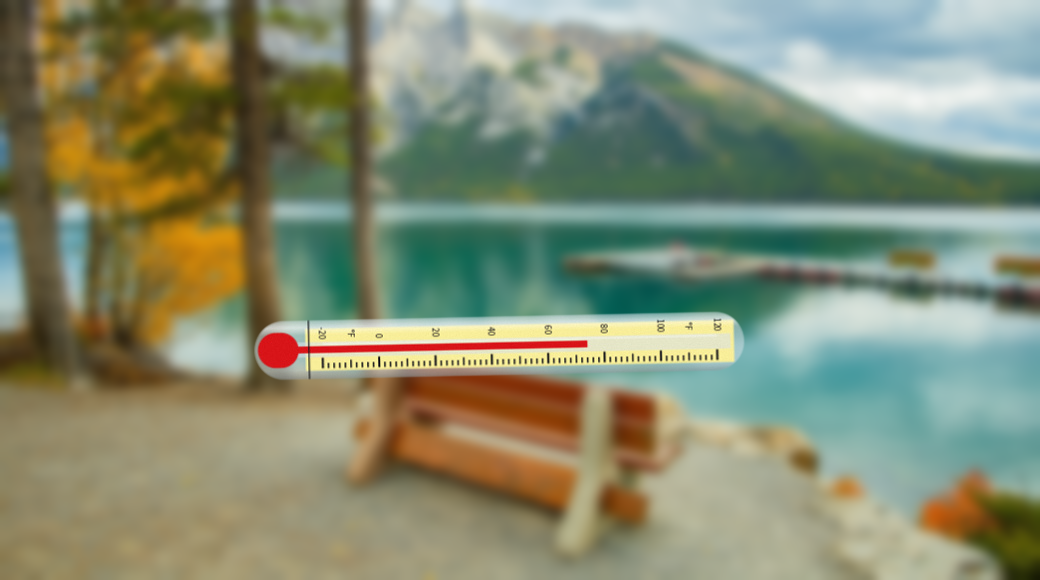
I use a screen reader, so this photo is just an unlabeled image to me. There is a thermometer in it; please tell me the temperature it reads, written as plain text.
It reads 74 °F
